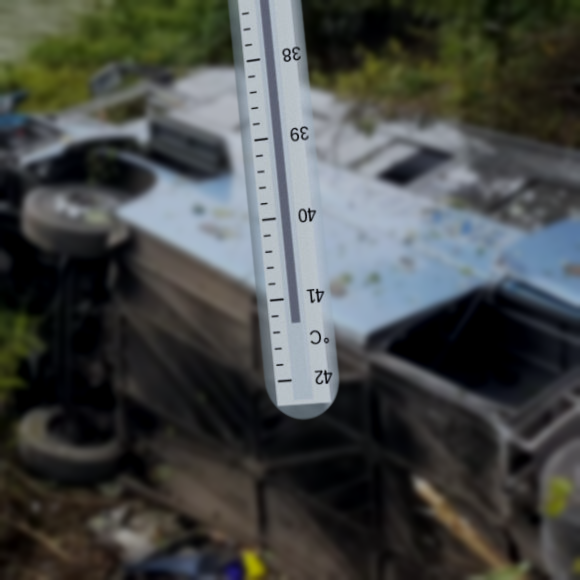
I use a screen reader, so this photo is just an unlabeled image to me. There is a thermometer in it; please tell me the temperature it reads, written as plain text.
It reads 41.3 °C
